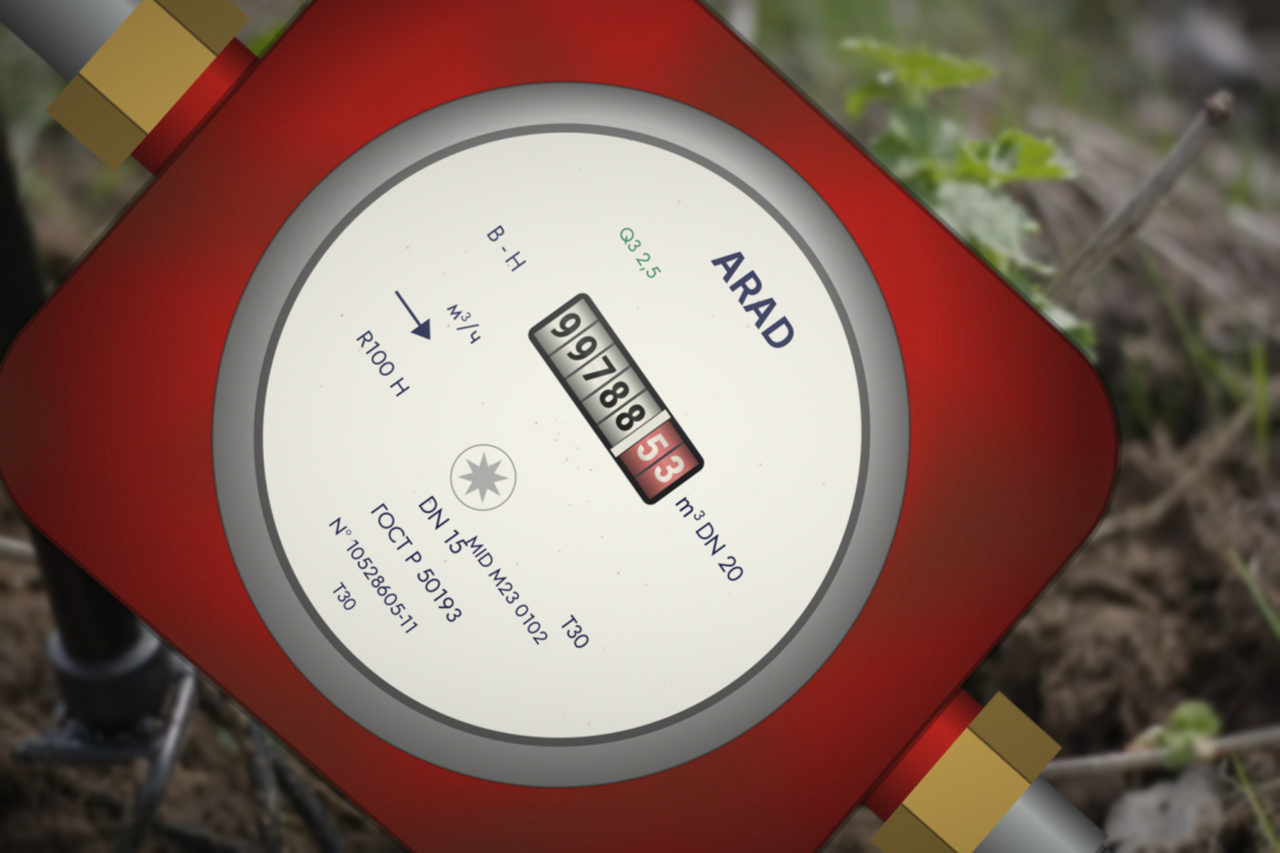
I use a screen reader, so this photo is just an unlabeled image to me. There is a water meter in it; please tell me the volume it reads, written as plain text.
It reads 99788.53 m³
